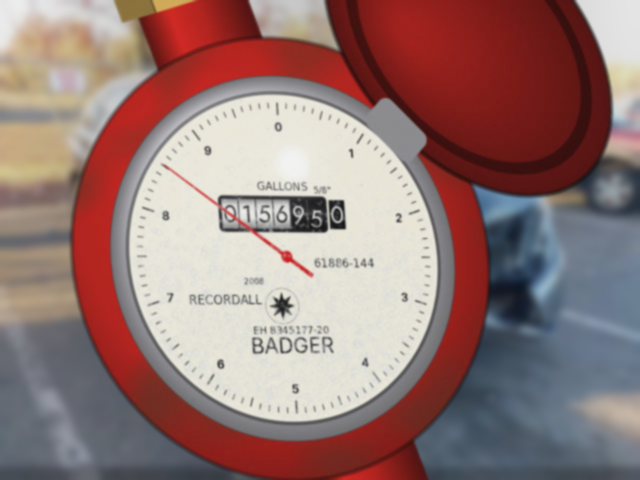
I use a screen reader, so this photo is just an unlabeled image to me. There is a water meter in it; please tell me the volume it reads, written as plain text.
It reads 156948.5 gal
